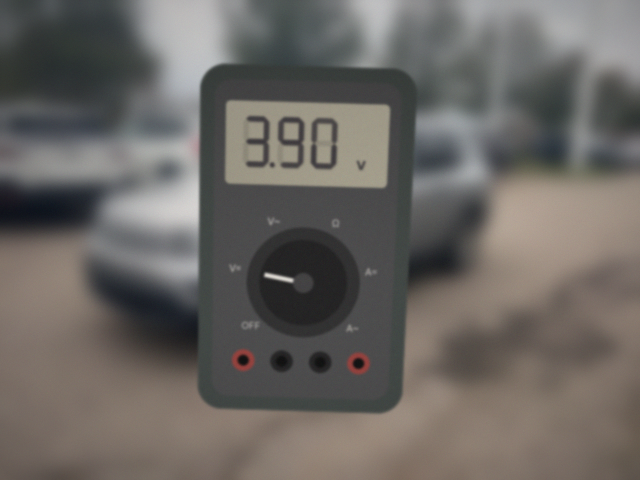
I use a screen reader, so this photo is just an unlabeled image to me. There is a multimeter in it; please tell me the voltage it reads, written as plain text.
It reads 3.90 V
